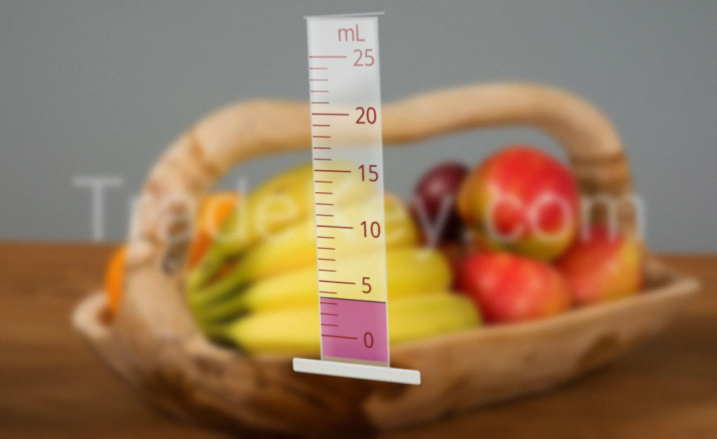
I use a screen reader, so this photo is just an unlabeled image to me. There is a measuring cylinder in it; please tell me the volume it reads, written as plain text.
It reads 3.5 mL
